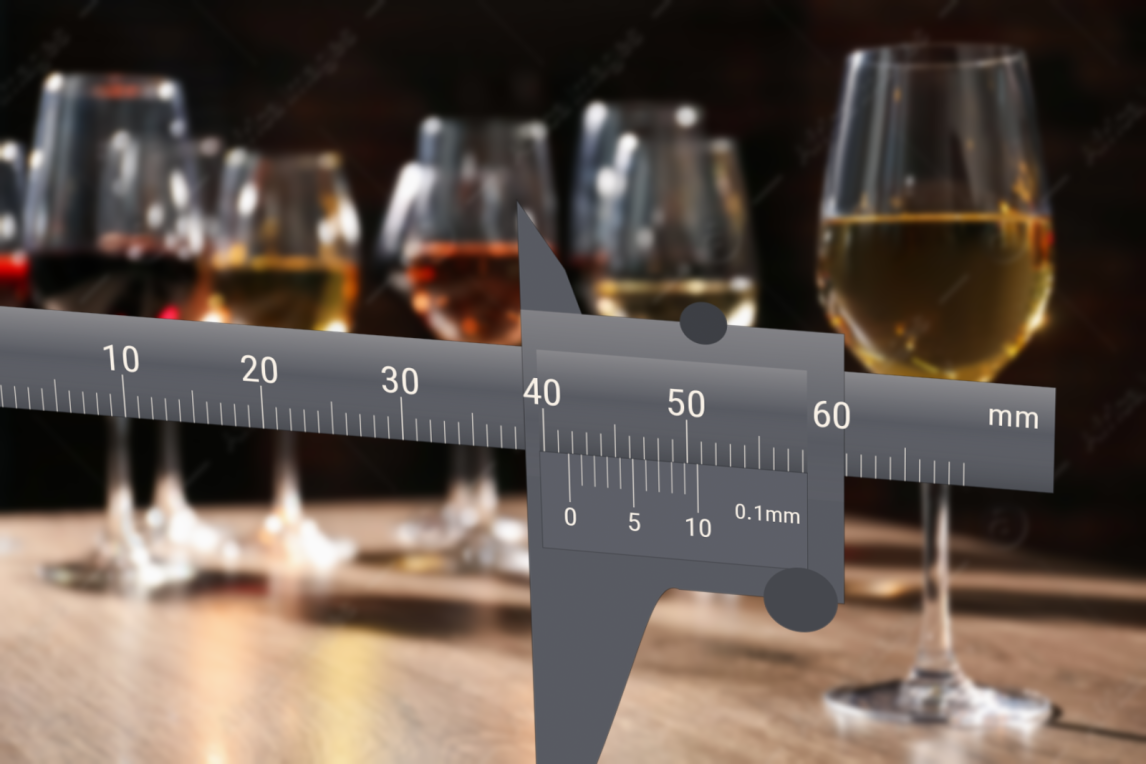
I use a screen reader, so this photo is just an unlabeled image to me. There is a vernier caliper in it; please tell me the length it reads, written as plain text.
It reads 41.7 mm
